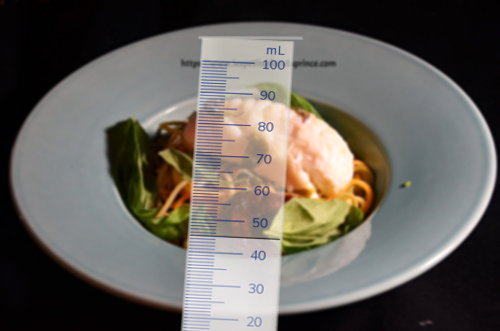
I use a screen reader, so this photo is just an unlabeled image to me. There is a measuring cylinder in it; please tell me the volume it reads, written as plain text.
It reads 45 mL
